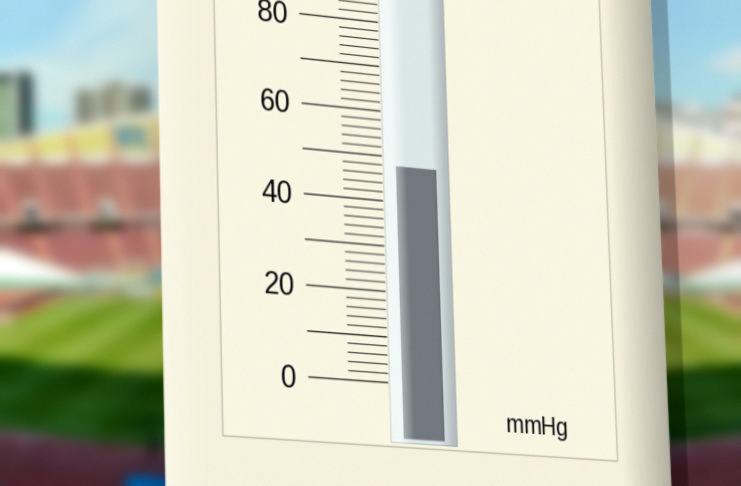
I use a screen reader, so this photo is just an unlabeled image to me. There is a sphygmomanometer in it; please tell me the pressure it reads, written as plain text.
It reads 48 mmHg
